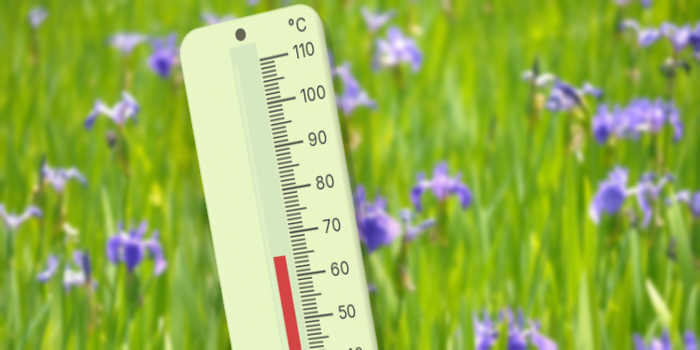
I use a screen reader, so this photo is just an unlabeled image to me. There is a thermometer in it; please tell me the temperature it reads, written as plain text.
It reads 65 °C
